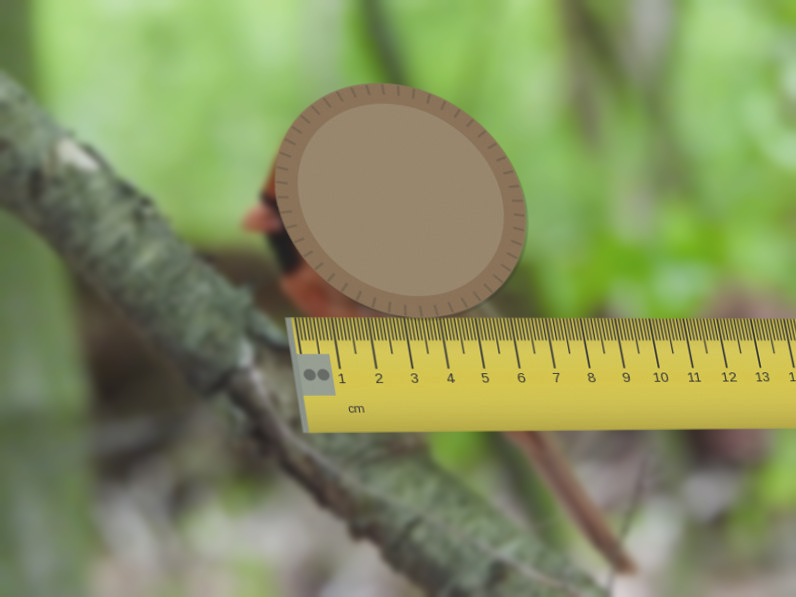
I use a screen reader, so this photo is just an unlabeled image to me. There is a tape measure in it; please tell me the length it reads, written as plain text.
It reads 7 cm
